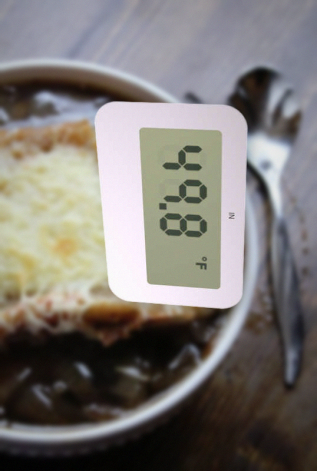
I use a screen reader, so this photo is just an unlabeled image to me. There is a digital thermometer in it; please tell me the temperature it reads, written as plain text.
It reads 49.8 °F
